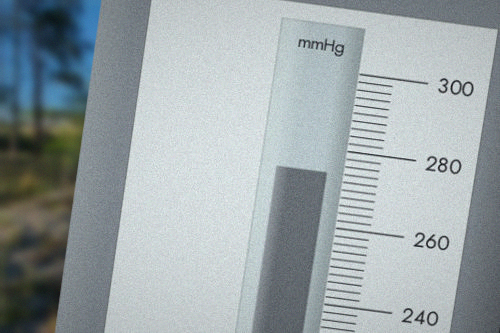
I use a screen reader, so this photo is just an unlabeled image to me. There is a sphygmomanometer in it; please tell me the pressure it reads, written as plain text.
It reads 274 mmHg
